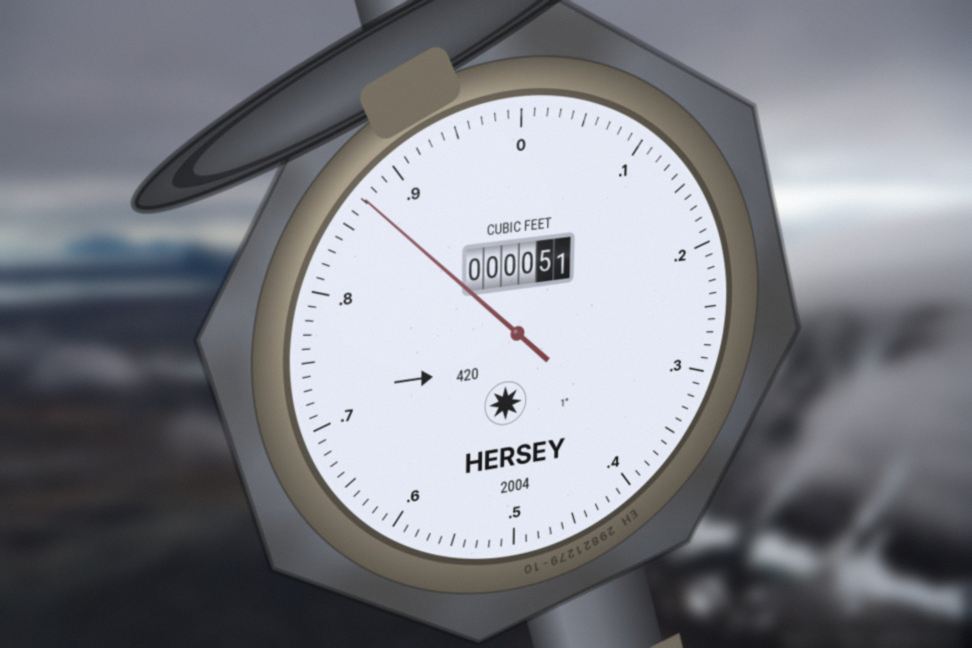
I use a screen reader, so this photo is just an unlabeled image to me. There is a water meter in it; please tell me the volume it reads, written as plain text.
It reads 50.87 ft³
